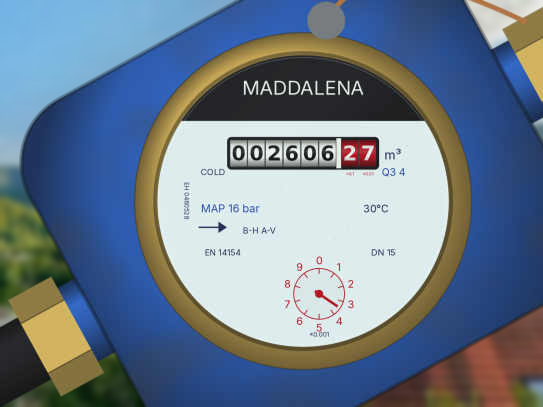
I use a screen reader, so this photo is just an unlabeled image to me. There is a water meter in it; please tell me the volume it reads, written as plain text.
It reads 2606.273 m³
